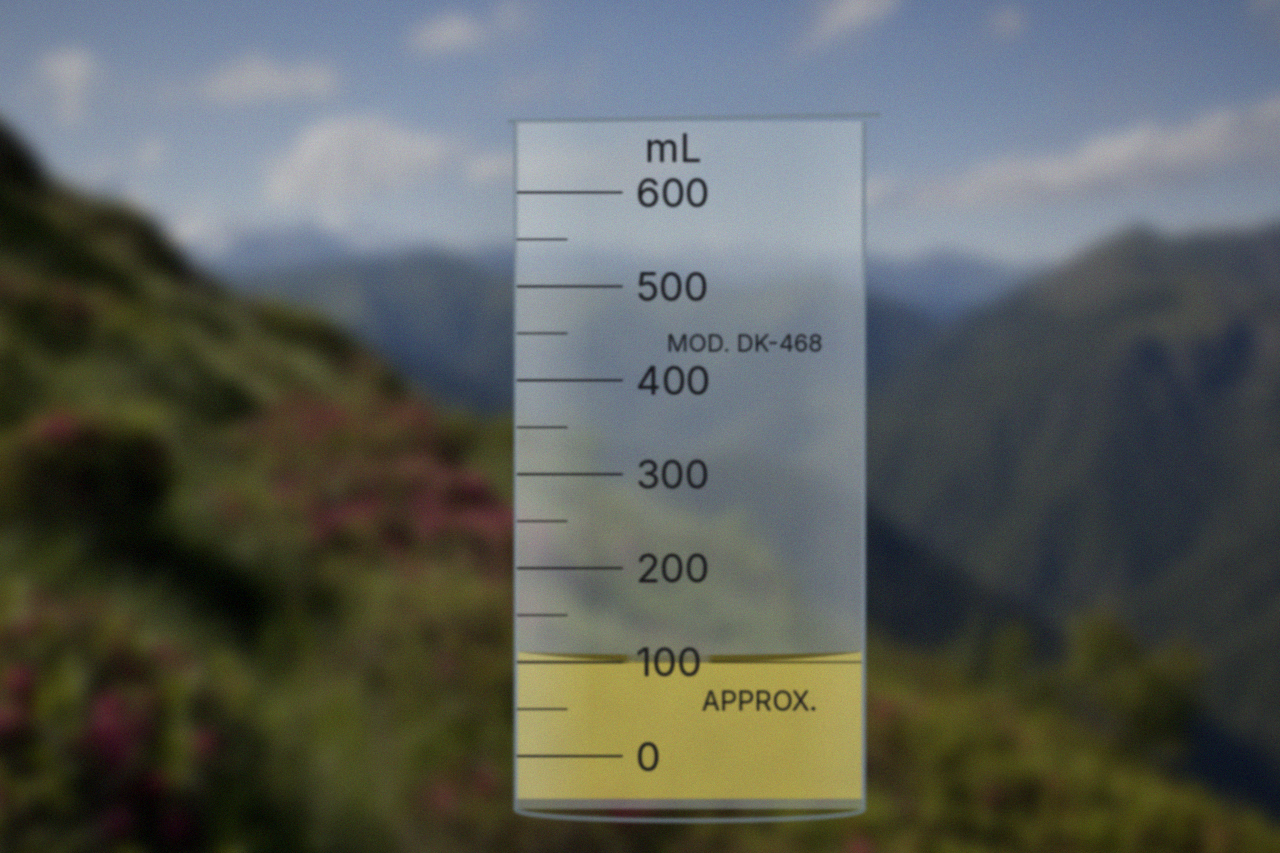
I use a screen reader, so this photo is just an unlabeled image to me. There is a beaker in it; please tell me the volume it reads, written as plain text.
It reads 100 mL
